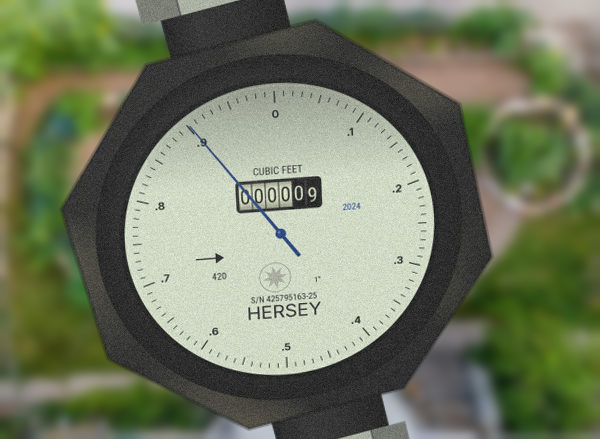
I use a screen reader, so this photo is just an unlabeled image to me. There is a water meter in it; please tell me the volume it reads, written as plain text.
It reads 8.90 ft³
